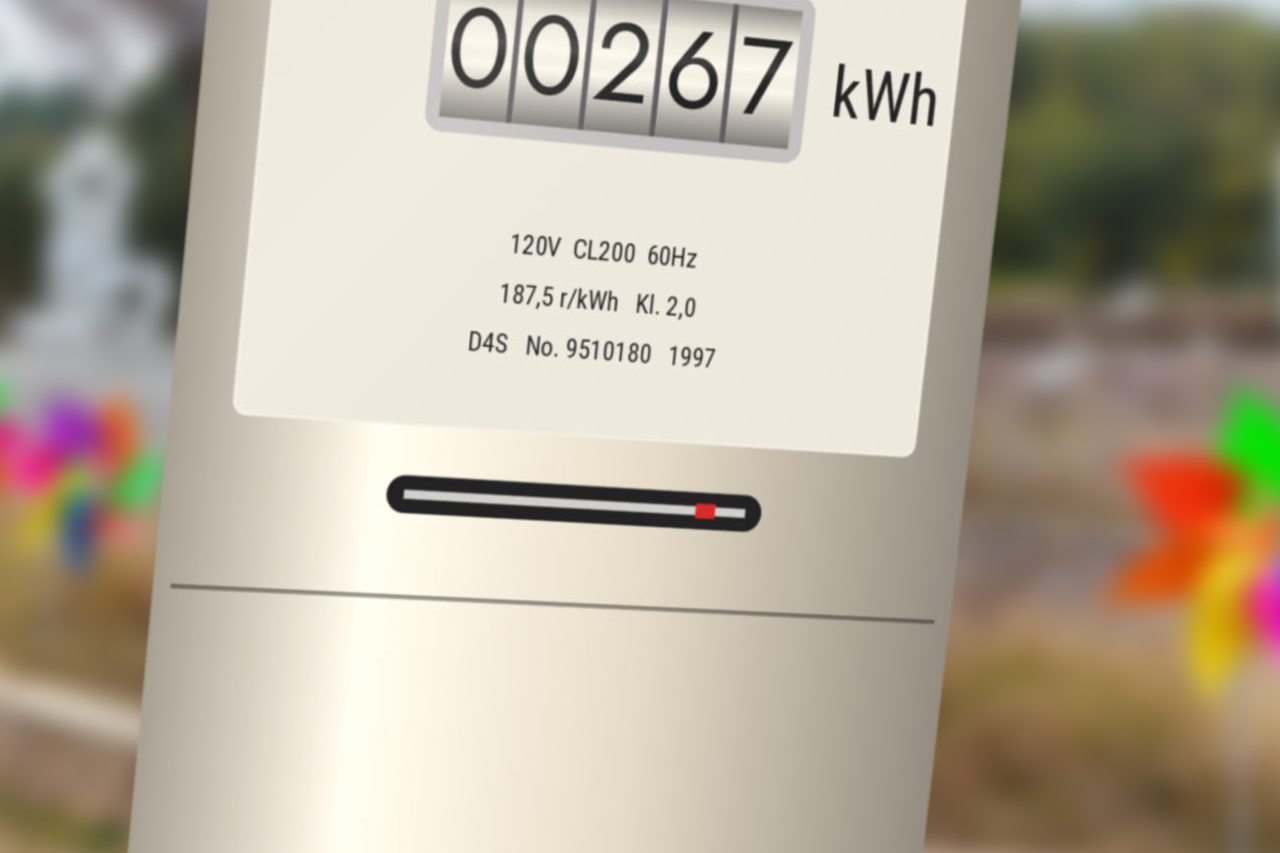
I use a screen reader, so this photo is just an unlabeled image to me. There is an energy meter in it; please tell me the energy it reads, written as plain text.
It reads 267 kWh
